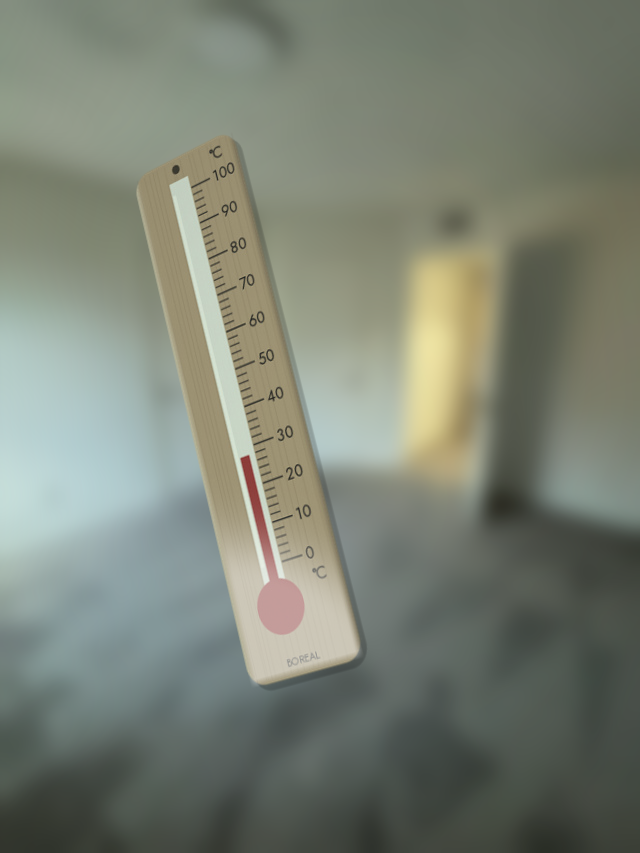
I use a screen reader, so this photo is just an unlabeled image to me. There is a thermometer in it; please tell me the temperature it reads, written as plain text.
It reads 28 °C
